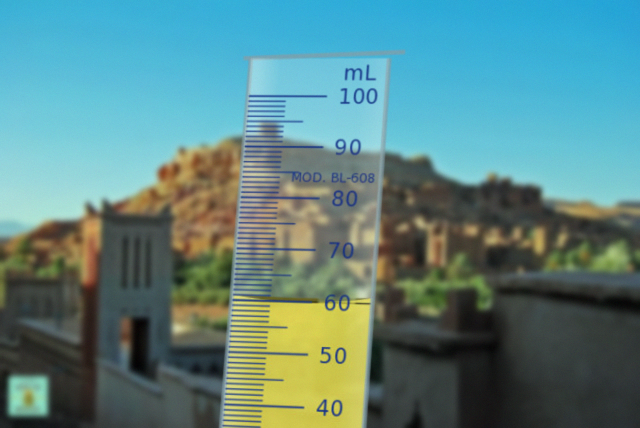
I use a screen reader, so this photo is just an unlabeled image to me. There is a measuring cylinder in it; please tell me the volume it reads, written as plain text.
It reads 60 mL
